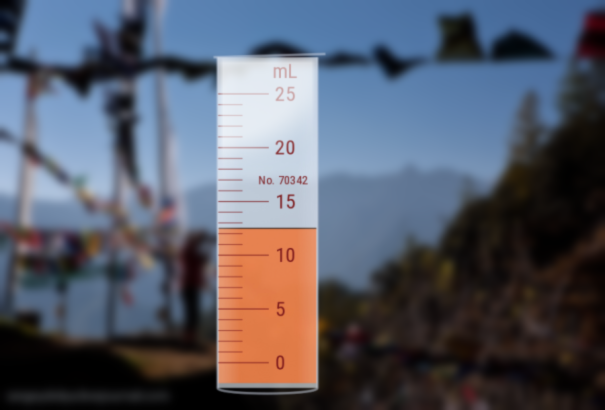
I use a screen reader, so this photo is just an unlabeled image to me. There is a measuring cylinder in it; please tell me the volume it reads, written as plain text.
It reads 12.5 mL
